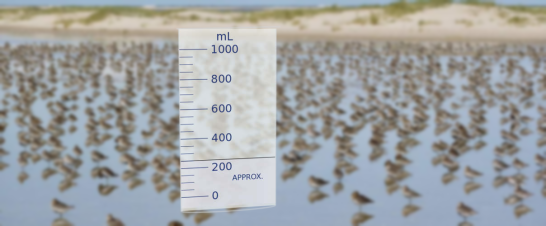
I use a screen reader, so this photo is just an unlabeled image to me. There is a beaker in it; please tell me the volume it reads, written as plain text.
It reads 250 mL
